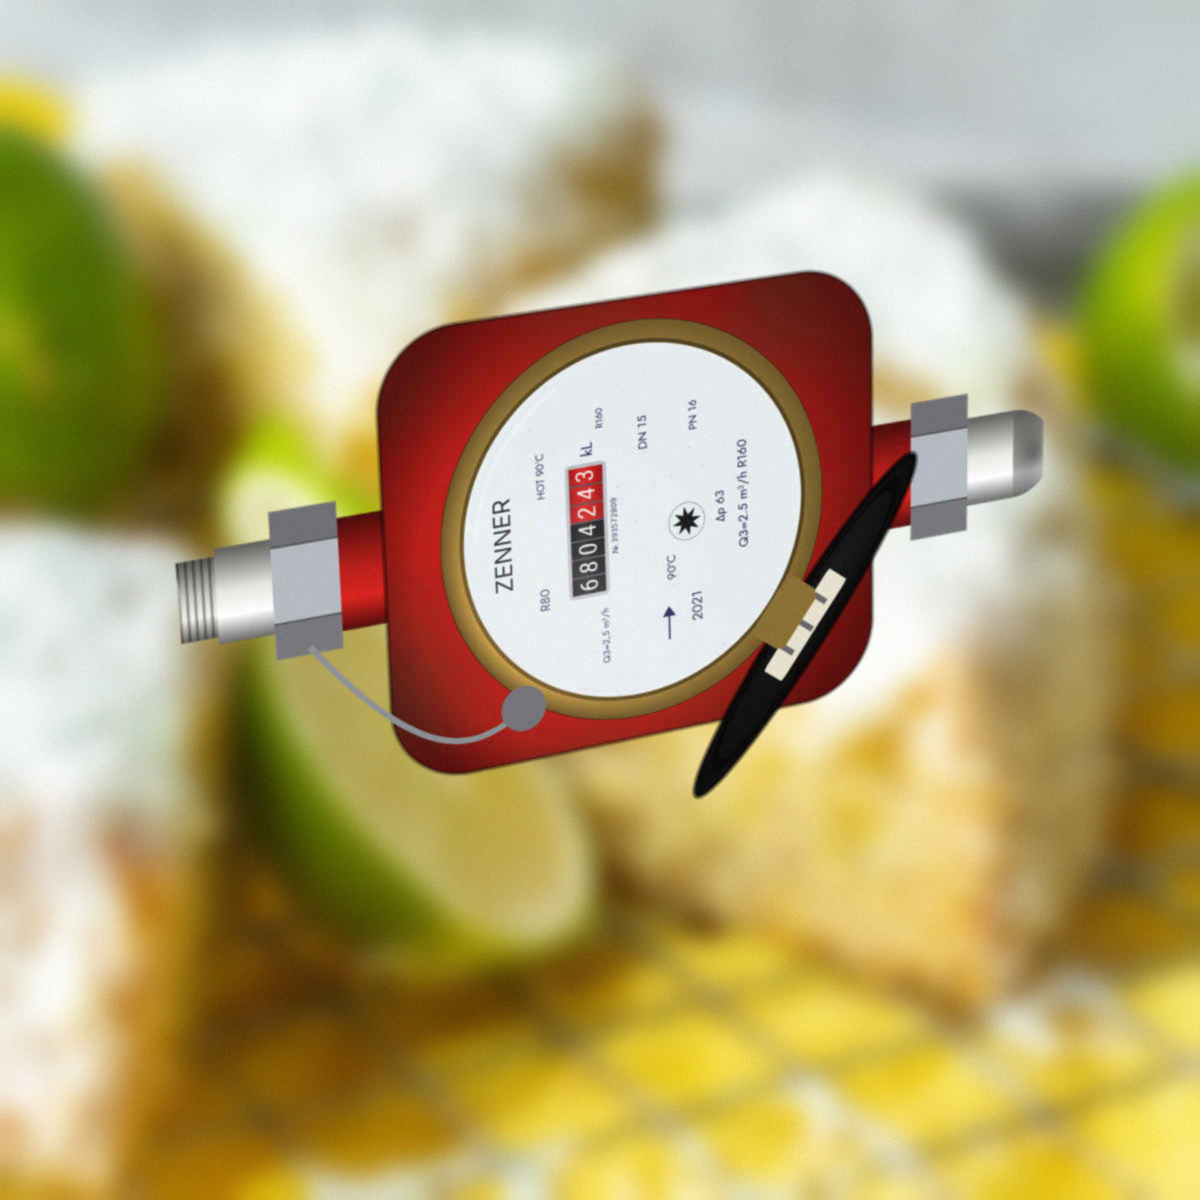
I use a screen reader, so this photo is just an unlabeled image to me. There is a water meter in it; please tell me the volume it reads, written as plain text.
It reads 6804.243 kL
